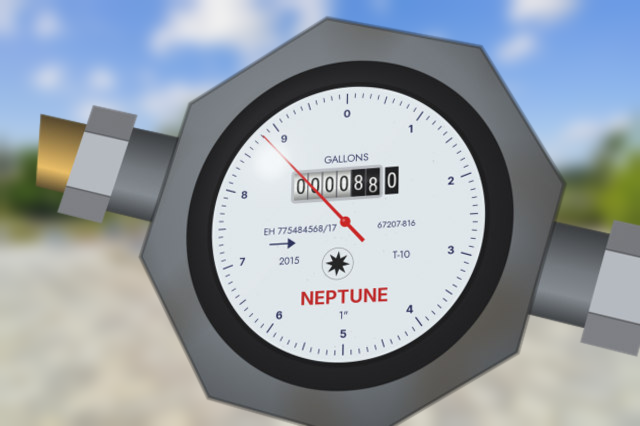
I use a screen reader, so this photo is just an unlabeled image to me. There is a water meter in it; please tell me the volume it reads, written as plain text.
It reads 878.8 gal
